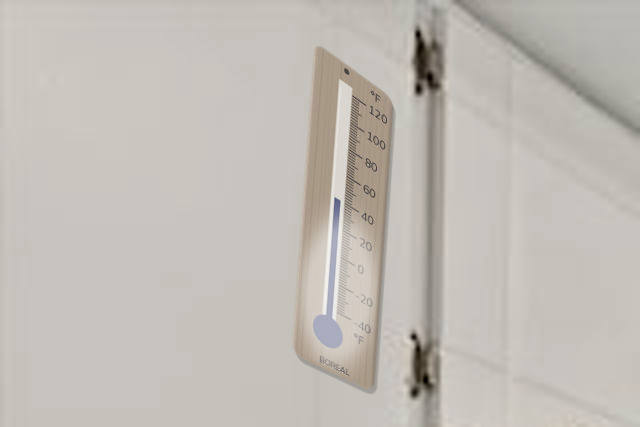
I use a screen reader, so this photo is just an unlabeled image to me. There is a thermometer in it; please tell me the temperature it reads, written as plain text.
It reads 40 °F
